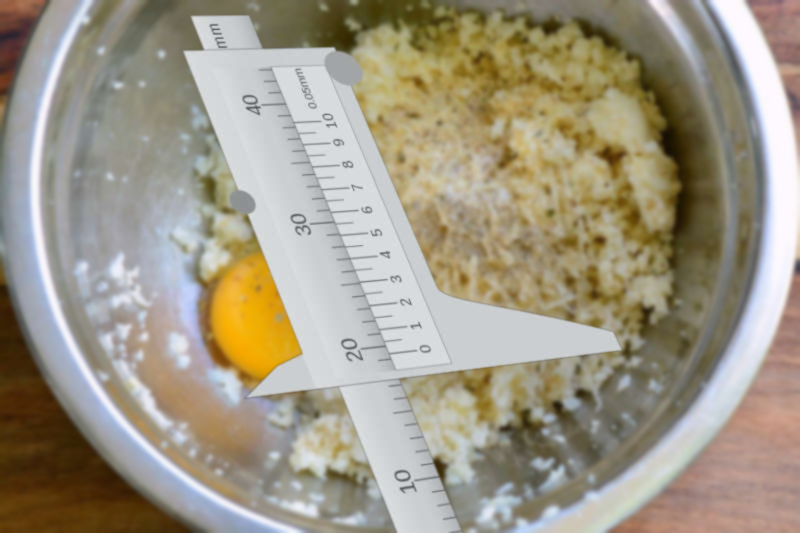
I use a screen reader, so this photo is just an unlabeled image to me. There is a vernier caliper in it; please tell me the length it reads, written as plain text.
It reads 19.4 mm
